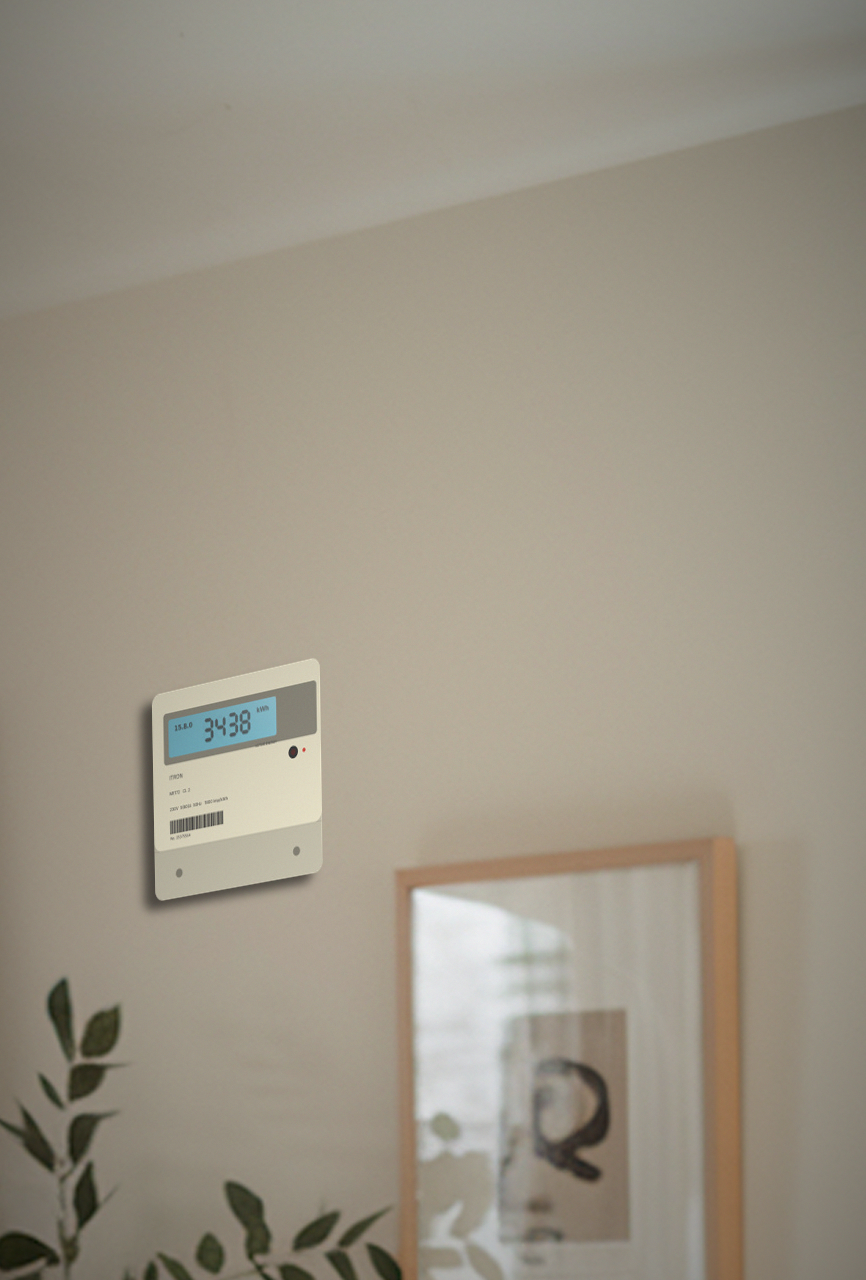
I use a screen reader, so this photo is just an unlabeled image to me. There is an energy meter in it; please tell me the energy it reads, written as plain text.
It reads 3438 kWh
